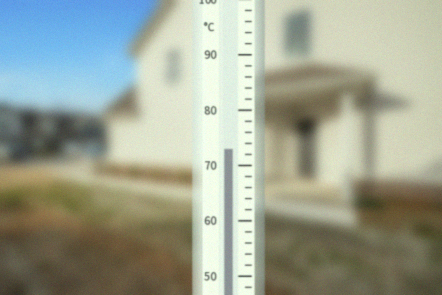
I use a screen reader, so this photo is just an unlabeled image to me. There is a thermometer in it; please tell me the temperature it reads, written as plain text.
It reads 73 °C
